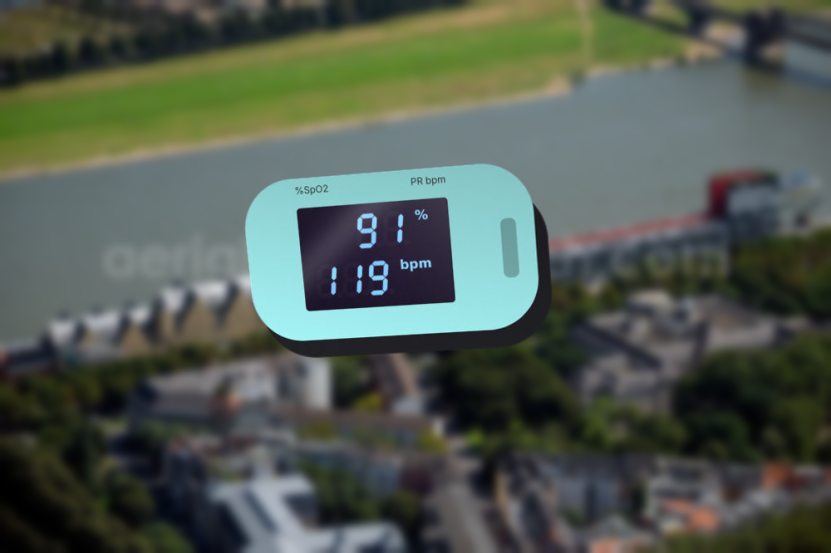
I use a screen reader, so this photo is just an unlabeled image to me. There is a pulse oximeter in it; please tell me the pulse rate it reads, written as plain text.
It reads 119 bpm
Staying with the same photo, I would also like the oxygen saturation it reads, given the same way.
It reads 91 %
